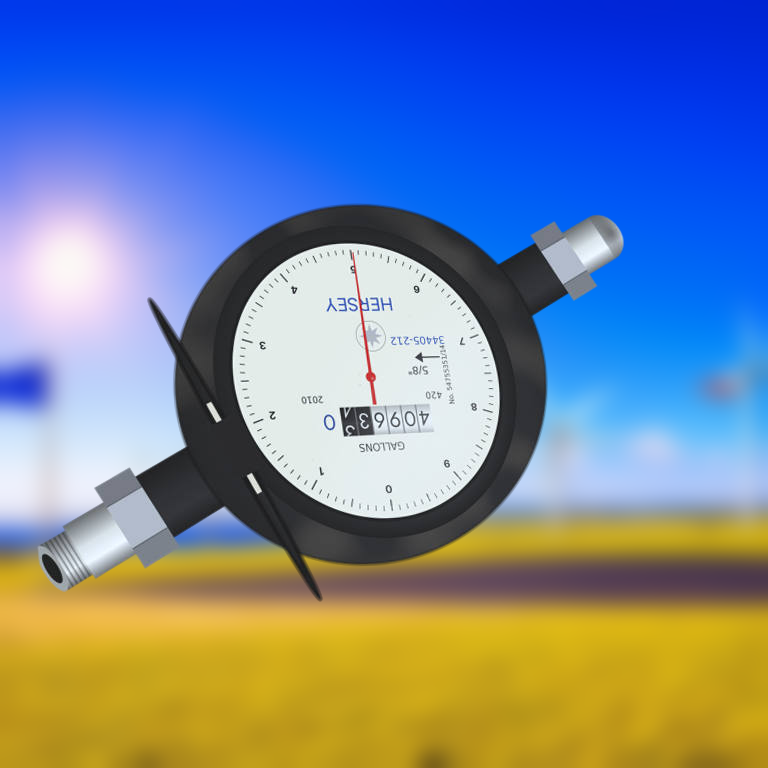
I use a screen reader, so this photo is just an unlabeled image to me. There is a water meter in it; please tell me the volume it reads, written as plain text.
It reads 4096335.0 gal
